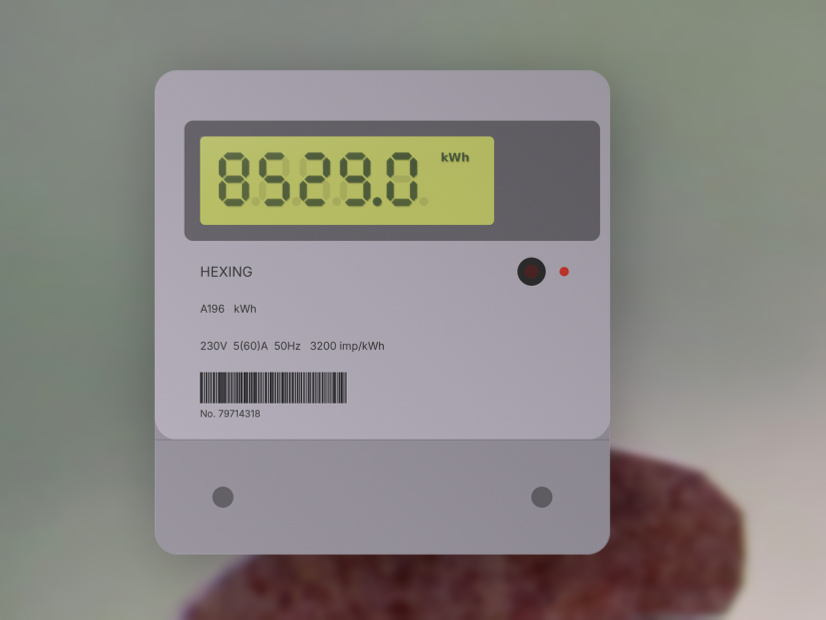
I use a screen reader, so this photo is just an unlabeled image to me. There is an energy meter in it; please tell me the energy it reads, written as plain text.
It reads 8529.0 kWh
